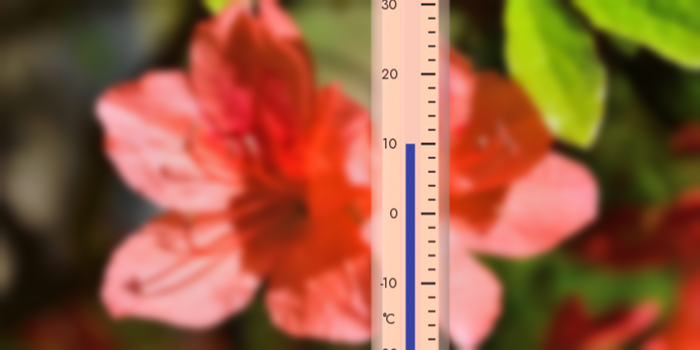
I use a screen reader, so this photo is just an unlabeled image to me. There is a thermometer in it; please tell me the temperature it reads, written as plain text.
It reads 10 °C
